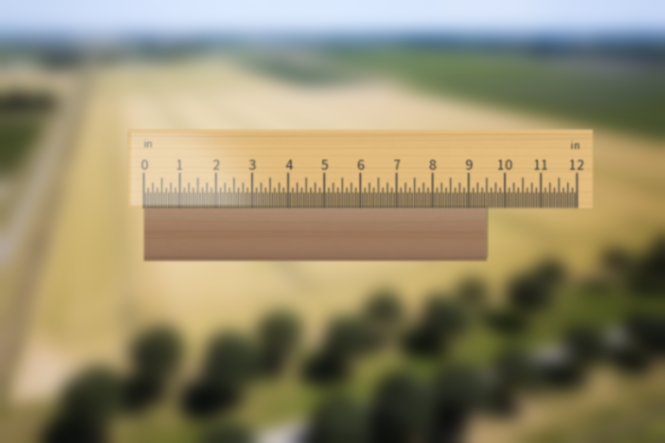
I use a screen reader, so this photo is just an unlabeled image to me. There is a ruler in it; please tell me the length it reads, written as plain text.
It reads 9.5 in
